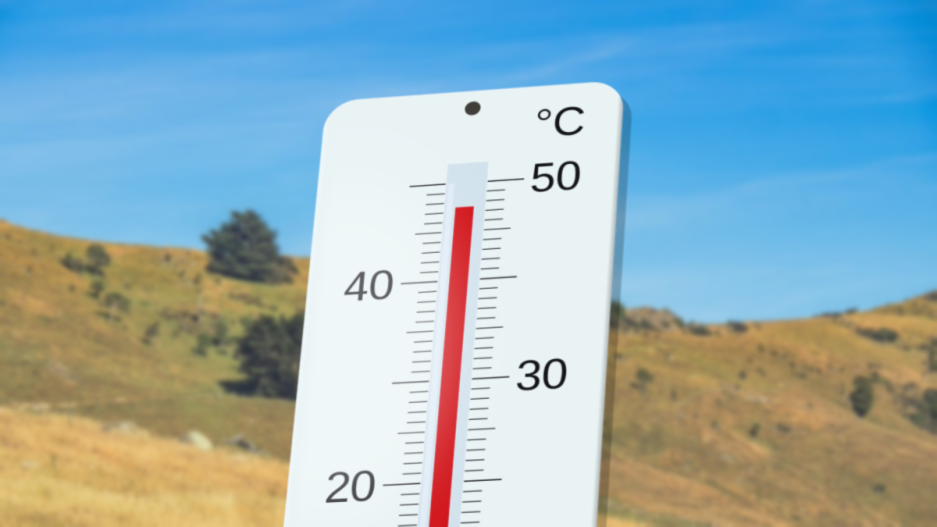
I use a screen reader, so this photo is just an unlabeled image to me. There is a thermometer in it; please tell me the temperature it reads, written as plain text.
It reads 47.5 °C
